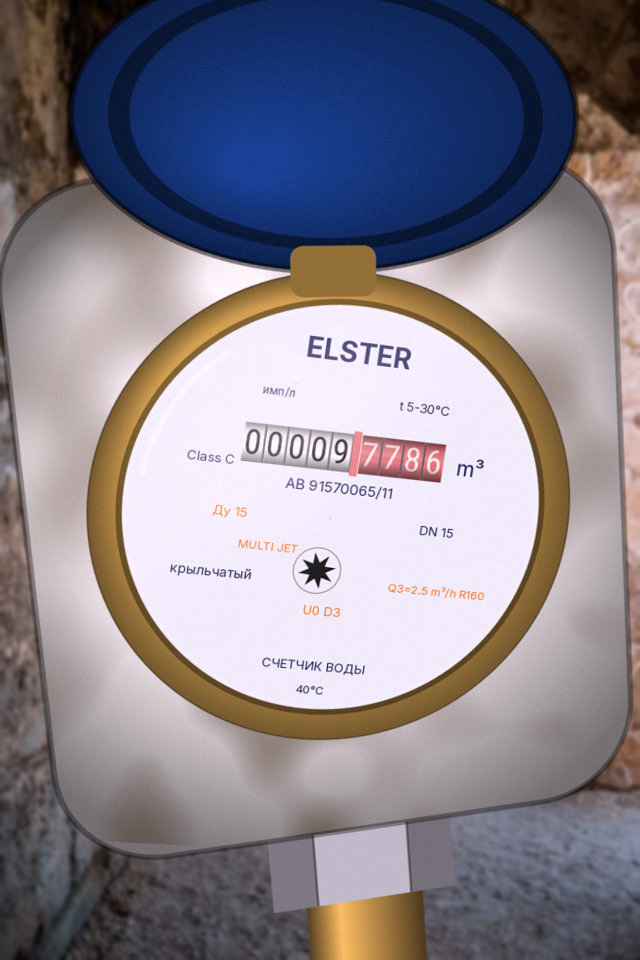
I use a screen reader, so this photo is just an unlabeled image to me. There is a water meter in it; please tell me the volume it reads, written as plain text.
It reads 9.7786 m³
